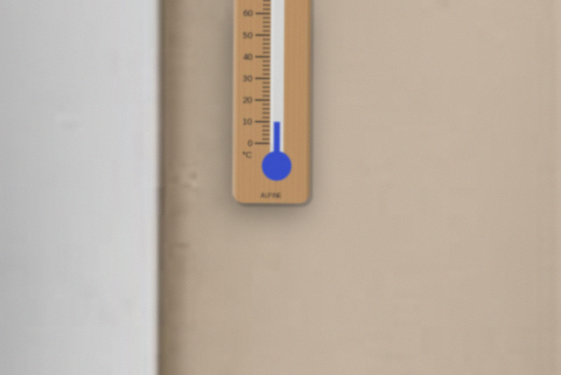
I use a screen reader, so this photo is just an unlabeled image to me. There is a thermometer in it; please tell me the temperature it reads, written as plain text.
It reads 10 °C
